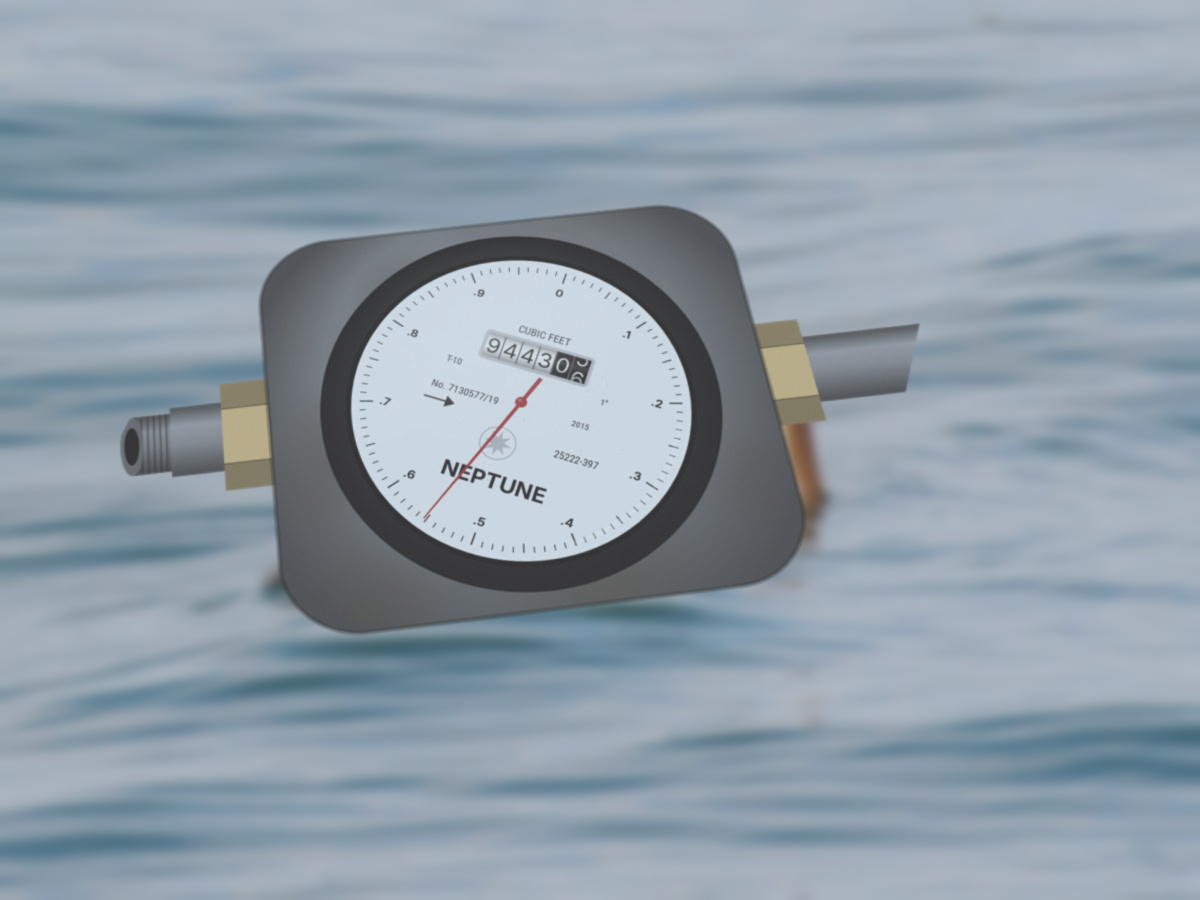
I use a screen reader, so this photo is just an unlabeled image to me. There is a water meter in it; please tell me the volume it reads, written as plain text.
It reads 944305.55 ft³
